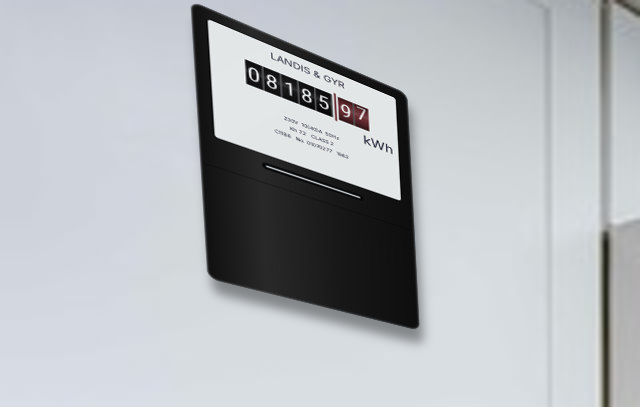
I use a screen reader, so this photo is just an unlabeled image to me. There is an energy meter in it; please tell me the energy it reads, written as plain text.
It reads 8185.97 kWh
